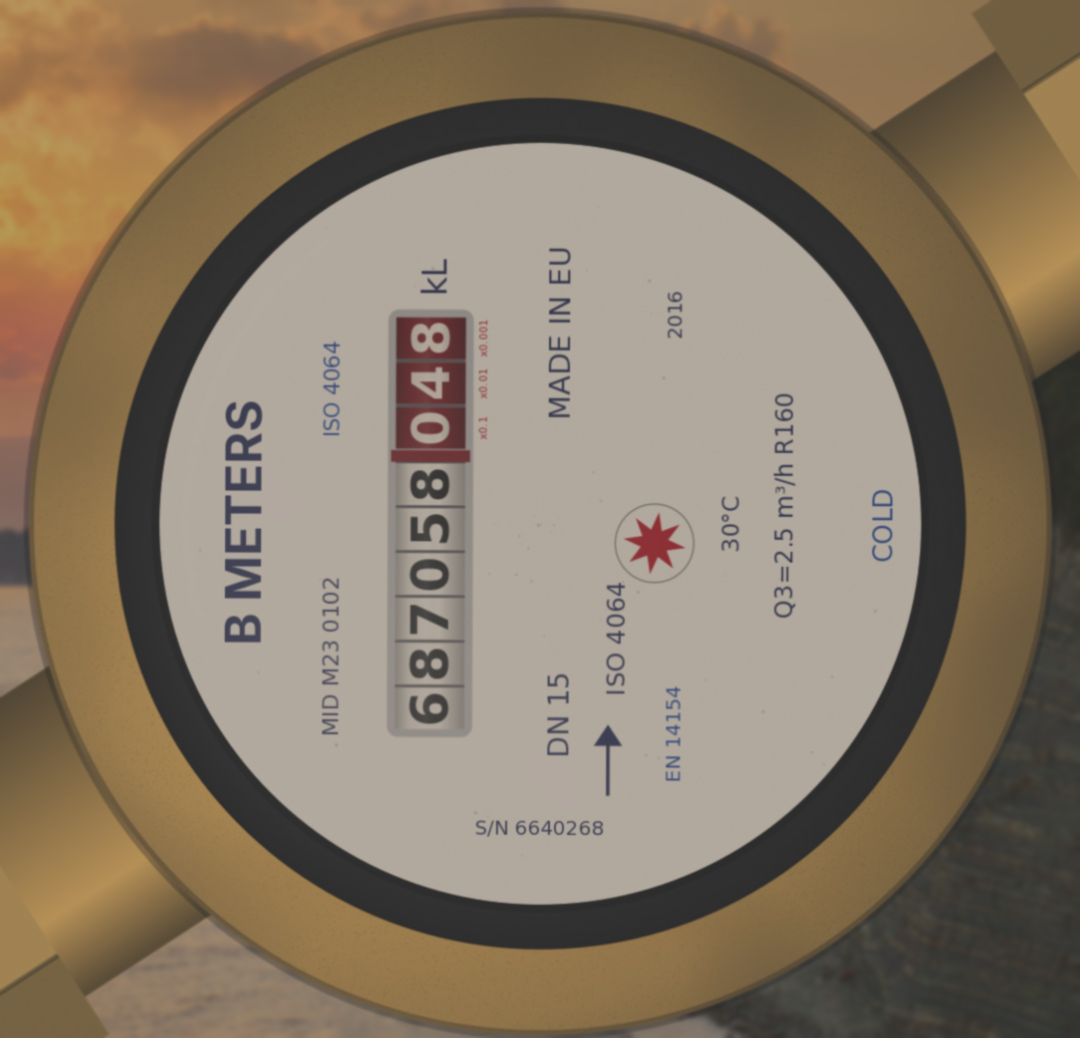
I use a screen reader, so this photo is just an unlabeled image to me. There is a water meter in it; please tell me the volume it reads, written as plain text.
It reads 687058.048 kL
